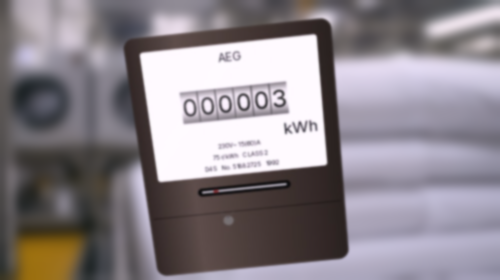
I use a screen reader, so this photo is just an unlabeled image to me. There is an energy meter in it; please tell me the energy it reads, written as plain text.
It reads 3 kWh
